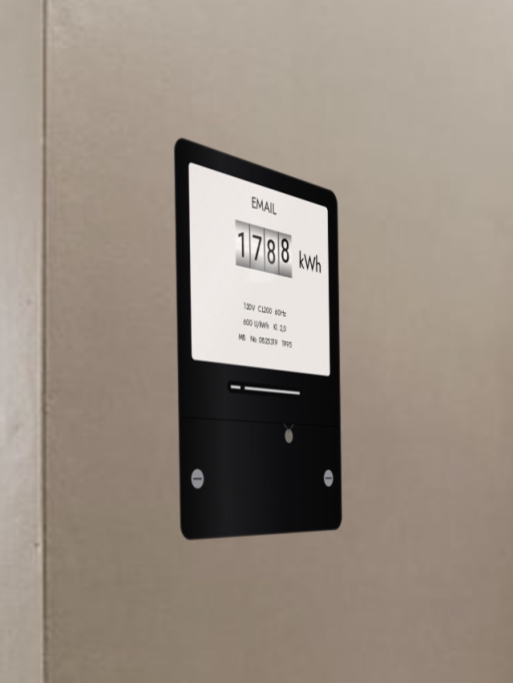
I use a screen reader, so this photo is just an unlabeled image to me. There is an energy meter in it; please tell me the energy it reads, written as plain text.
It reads 1788 kWh
